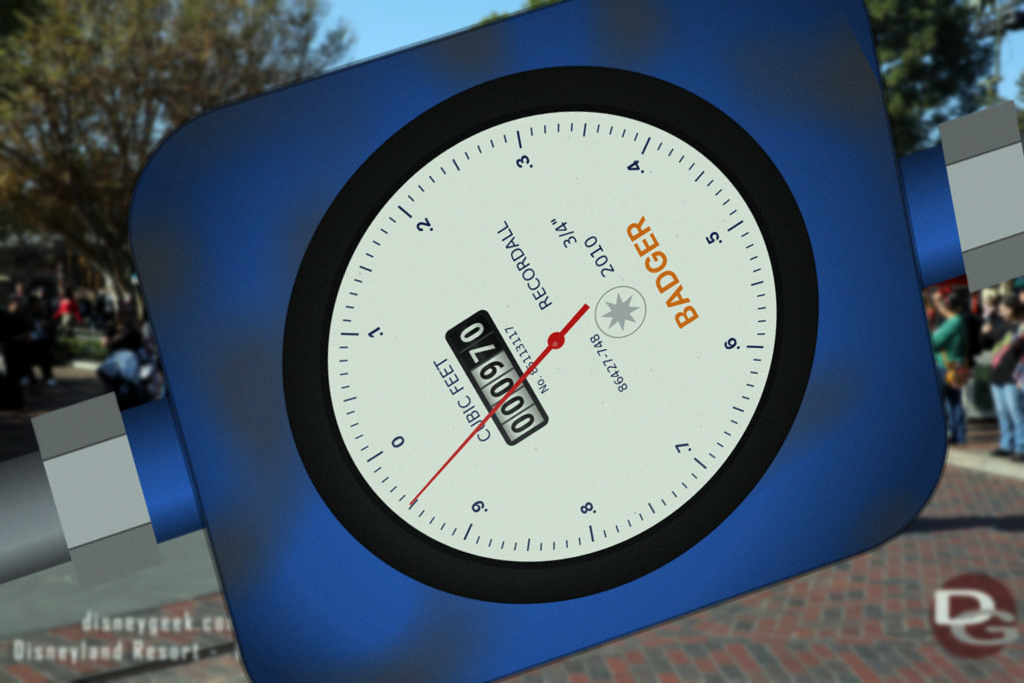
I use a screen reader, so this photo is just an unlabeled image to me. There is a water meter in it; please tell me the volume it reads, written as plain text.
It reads 969.95 ft³
